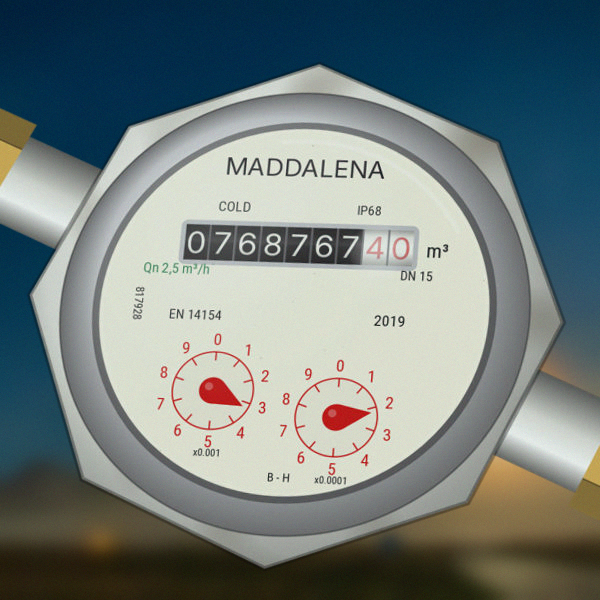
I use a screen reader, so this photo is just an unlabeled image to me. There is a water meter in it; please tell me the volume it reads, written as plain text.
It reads 768767.4032 m³
